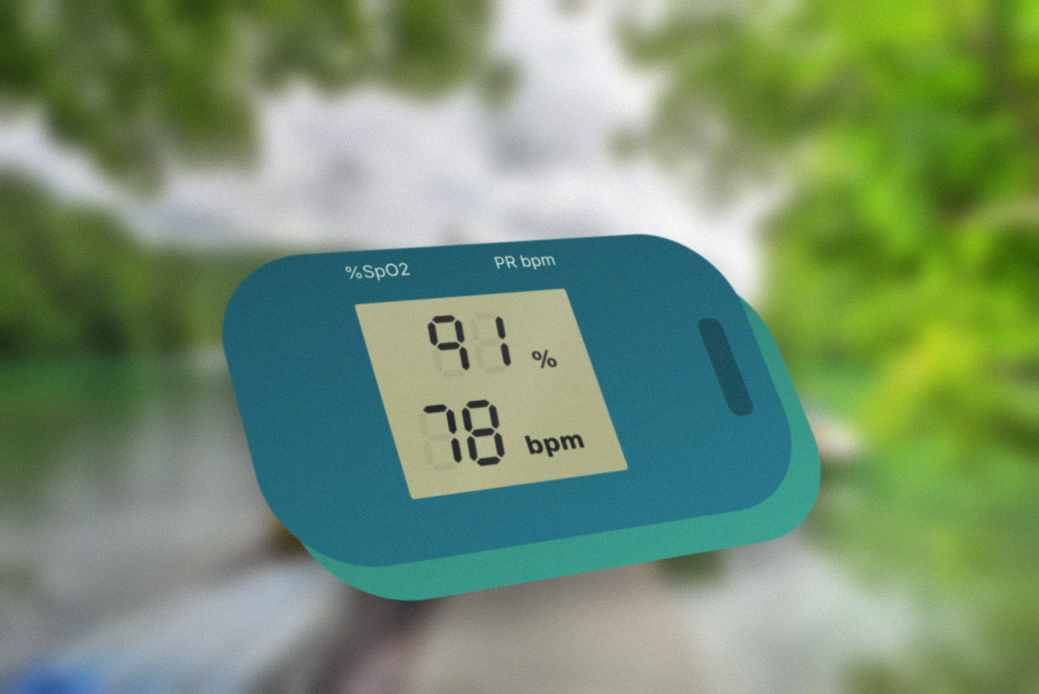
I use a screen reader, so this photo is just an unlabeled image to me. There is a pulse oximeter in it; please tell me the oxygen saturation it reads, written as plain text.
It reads 91 %
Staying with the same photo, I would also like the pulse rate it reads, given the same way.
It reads 78 bpm
